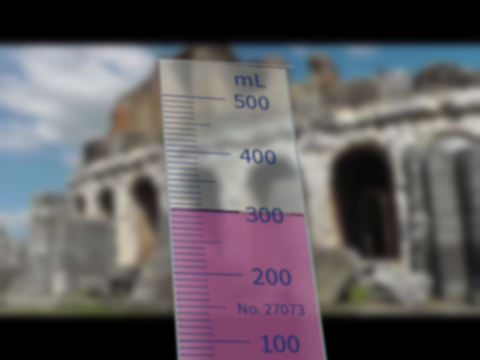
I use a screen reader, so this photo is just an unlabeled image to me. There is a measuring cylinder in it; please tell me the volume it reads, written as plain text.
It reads 300 mL
